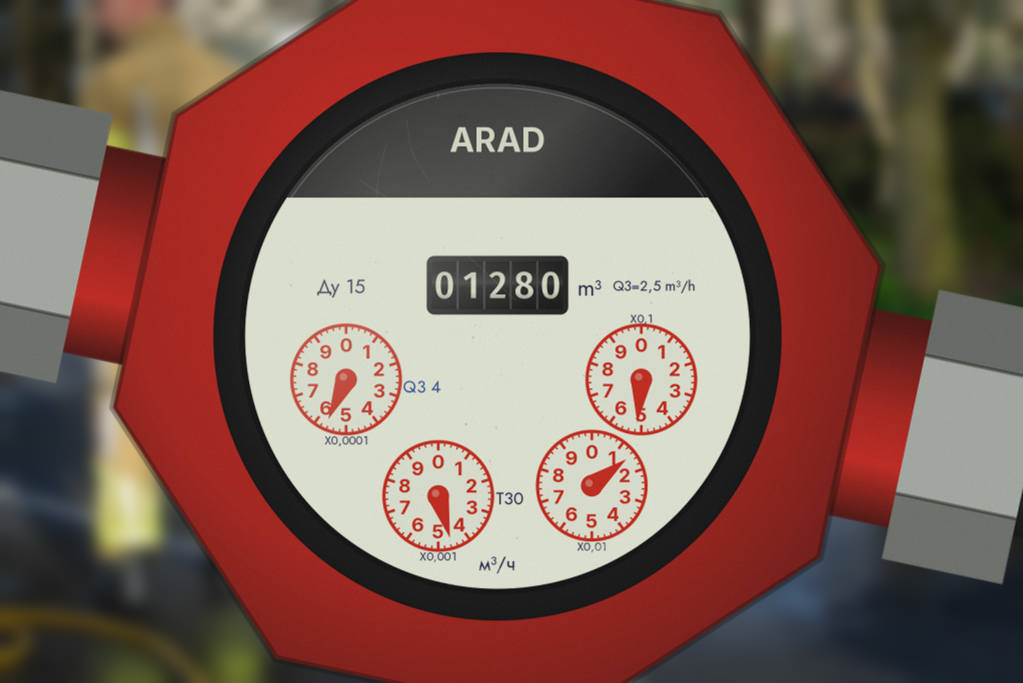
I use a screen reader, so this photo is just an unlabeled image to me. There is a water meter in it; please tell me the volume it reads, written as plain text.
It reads 1280.5145 m³
